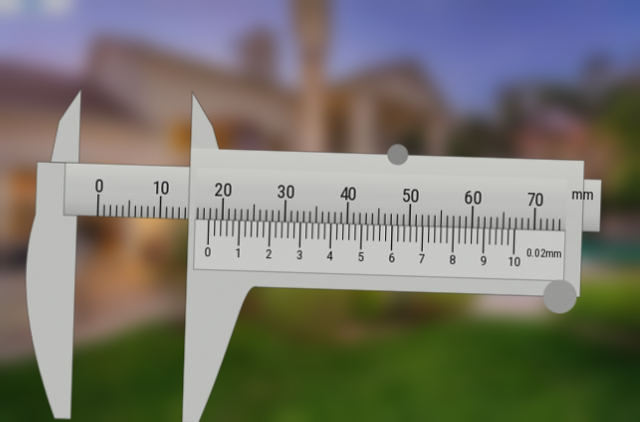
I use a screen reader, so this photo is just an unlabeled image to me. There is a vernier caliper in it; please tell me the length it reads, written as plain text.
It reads 17.8 mm
